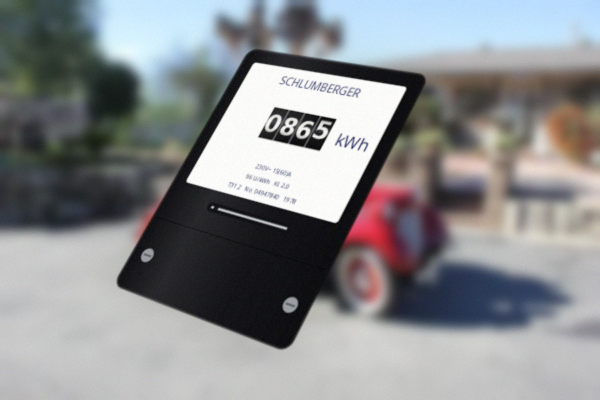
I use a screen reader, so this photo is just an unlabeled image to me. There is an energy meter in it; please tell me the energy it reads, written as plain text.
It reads 865 kWh
